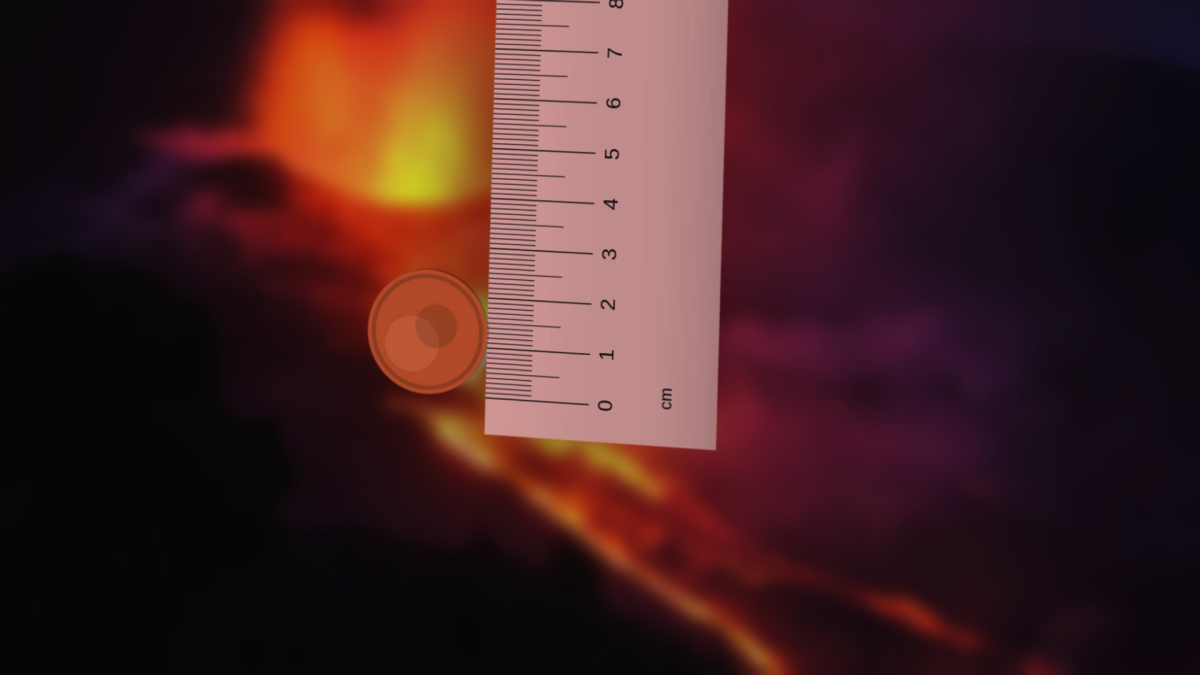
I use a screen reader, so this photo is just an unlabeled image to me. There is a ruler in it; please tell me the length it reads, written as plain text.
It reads 2.5 cm
